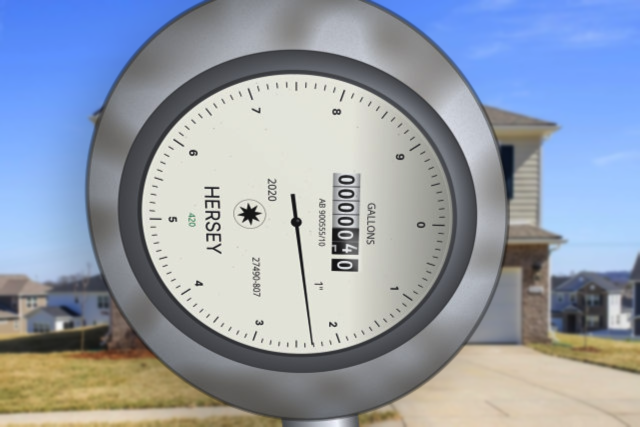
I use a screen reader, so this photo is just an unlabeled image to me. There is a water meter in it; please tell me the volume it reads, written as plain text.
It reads 42.3 gal
